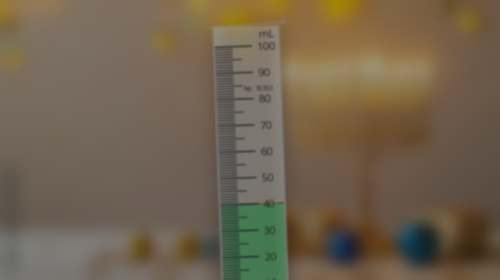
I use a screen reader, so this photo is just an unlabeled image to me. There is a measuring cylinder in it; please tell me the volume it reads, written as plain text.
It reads 40 mL
